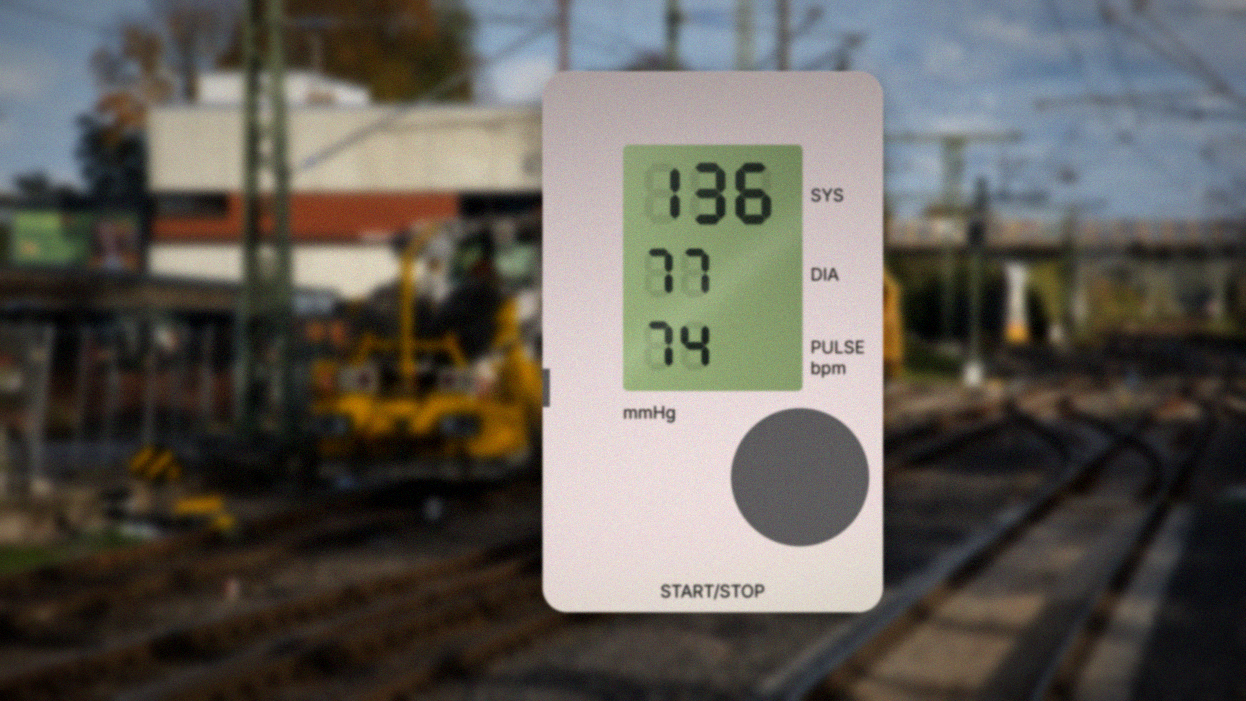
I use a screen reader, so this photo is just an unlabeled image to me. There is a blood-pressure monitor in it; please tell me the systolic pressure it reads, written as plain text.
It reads 136 mmHg
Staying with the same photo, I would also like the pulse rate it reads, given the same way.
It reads 74 bpm
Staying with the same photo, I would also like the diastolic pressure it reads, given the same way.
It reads 77 mmHg
